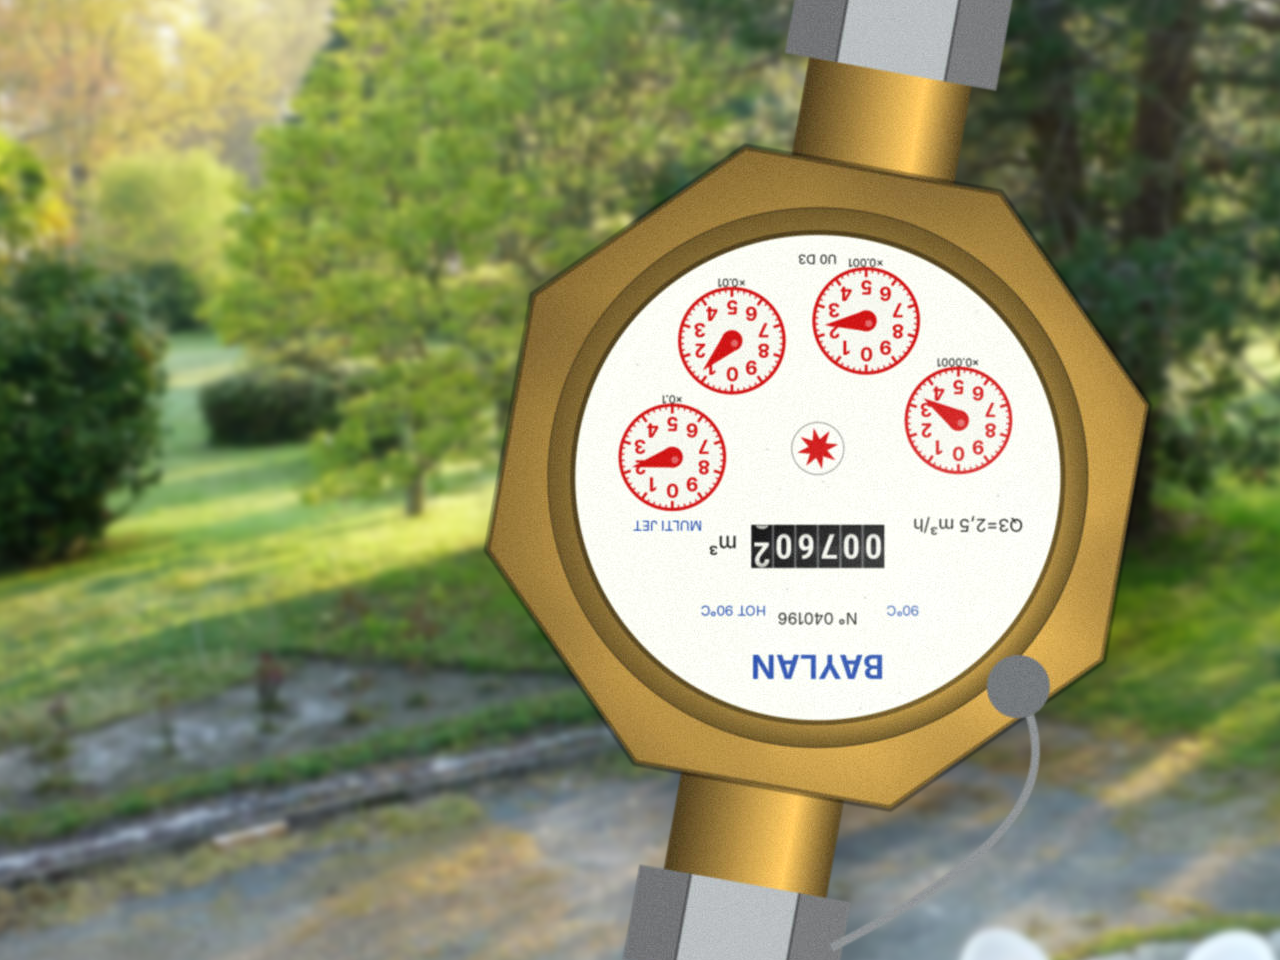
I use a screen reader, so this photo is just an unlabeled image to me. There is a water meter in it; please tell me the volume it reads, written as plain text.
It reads 7602.2123 m³
